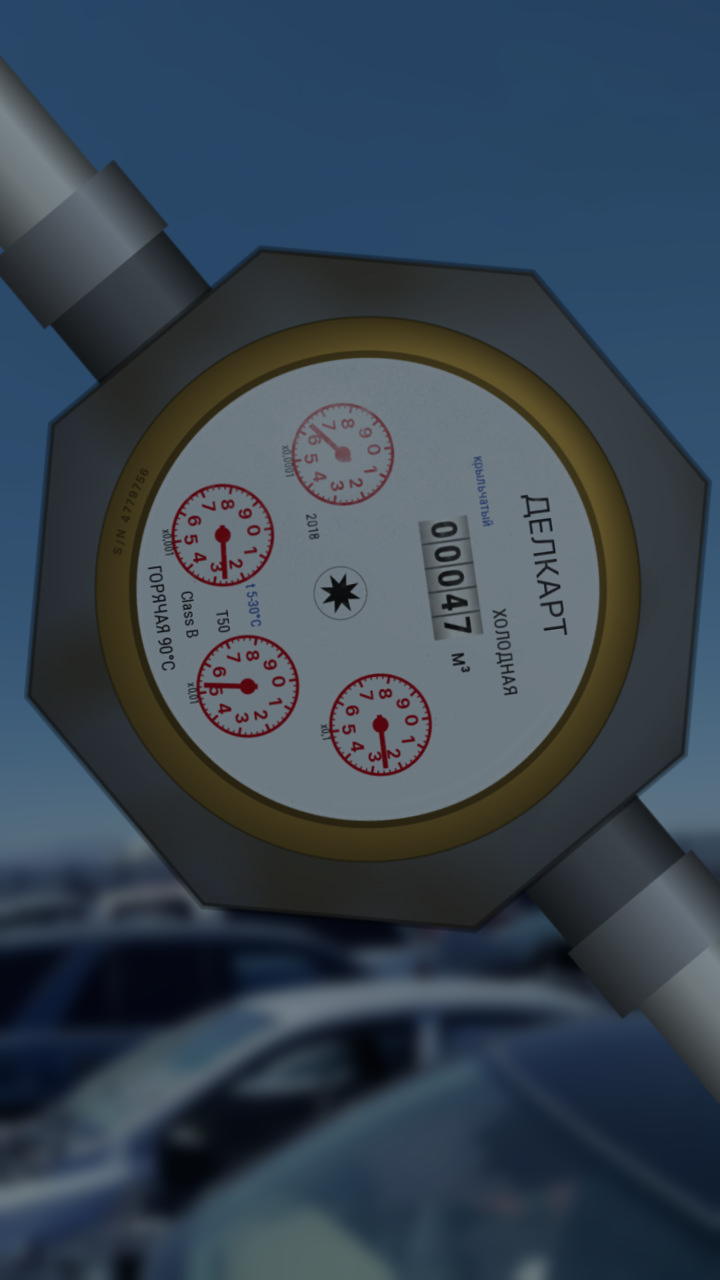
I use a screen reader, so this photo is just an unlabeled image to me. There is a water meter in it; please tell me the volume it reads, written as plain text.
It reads 47.2526 m³
